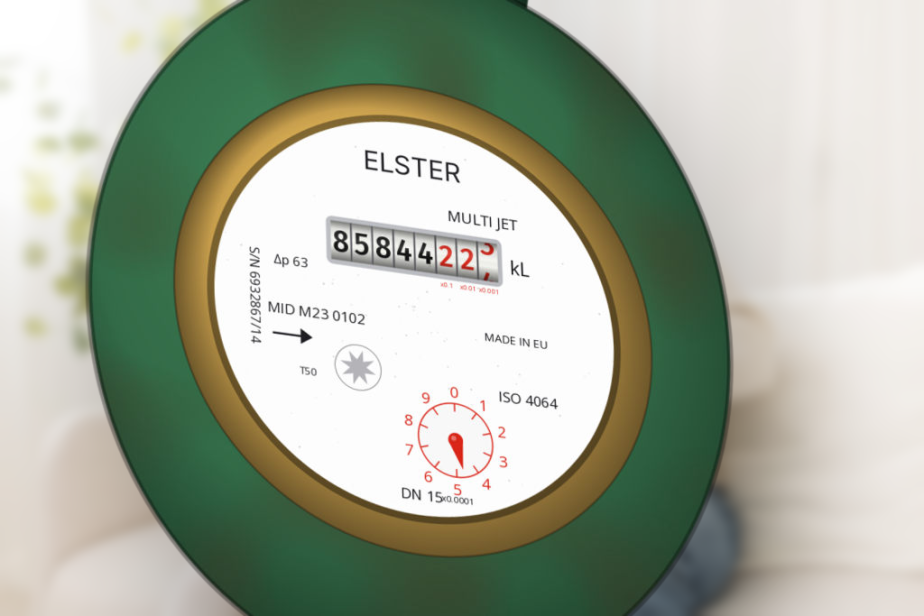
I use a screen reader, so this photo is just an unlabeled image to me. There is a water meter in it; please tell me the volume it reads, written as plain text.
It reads 85844.2234 kL
